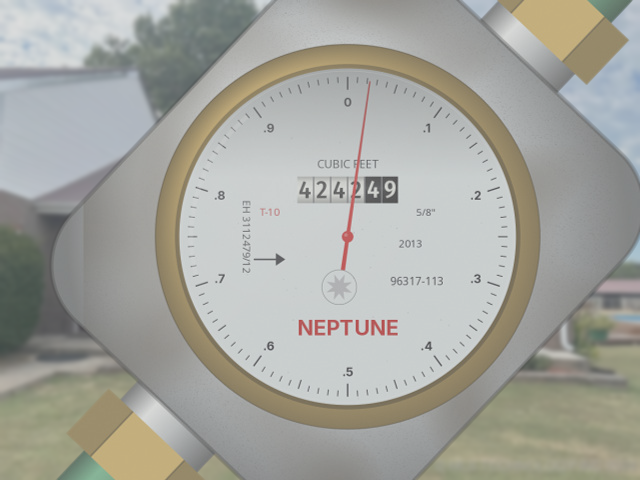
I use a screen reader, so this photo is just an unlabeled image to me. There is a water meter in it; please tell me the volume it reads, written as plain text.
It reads 424249.02 ft³
